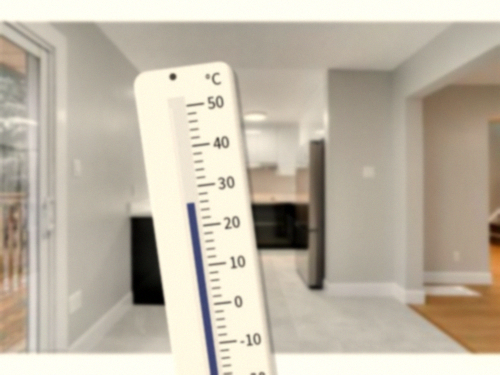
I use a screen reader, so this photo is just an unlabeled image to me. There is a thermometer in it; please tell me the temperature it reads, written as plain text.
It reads 26 °C
